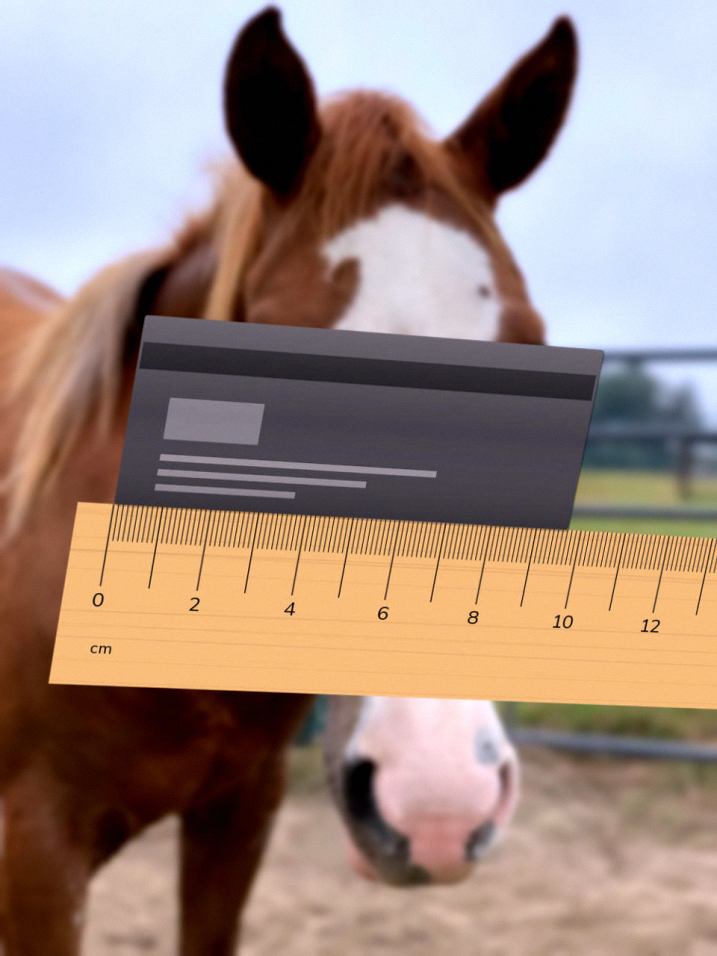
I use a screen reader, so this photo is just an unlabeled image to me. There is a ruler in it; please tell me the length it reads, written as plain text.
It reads 9.7 cm
